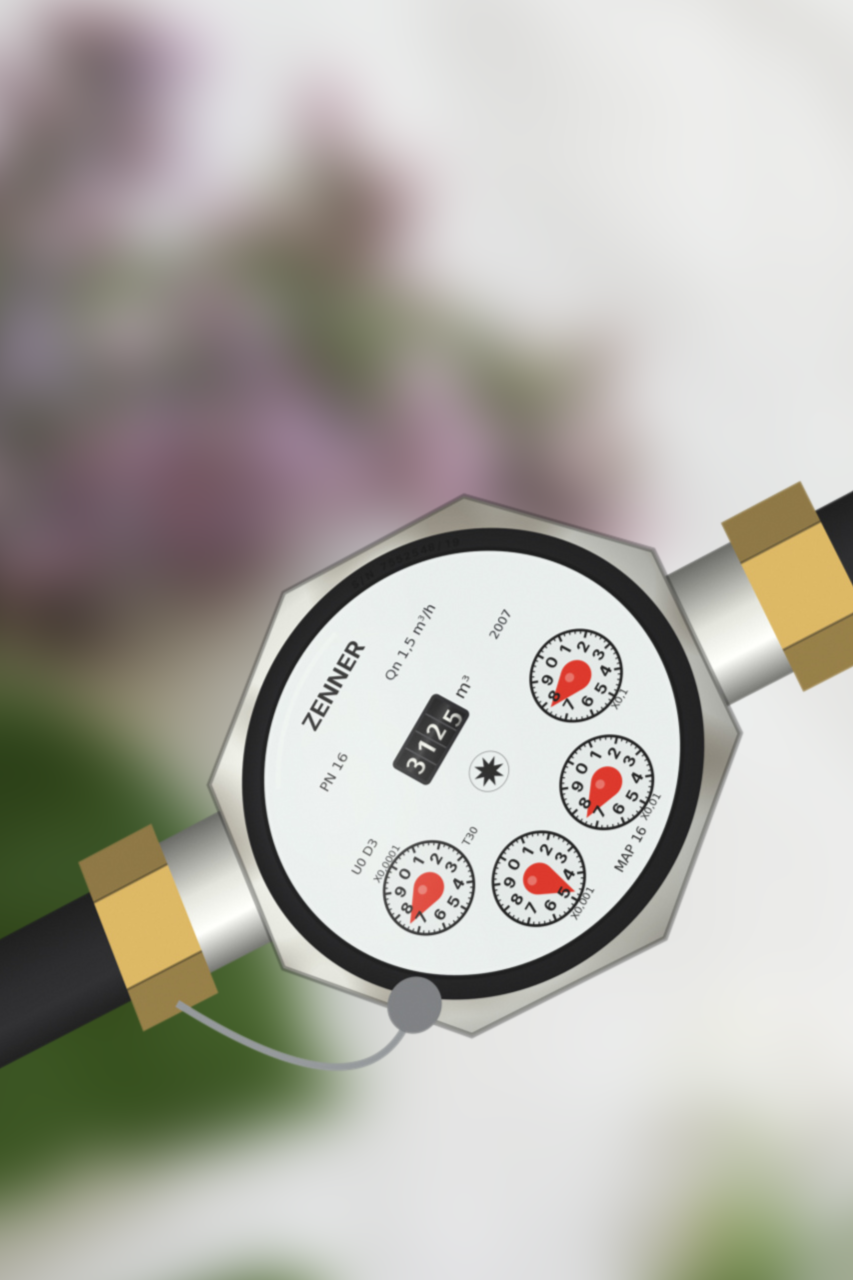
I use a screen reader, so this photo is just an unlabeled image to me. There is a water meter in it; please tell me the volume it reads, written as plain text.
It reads 3124.7747 m³
